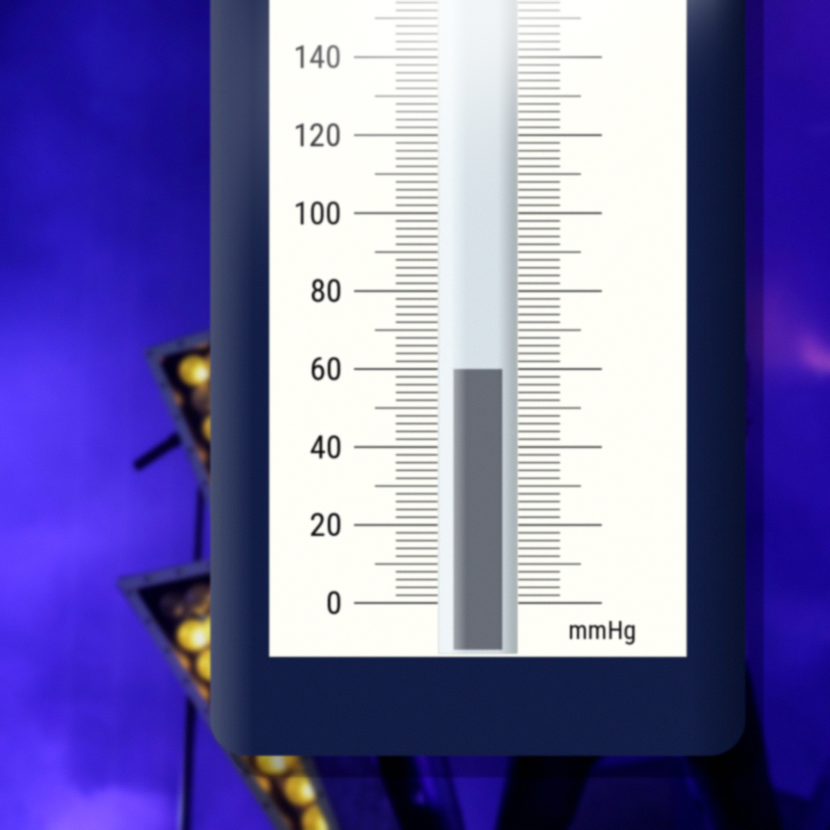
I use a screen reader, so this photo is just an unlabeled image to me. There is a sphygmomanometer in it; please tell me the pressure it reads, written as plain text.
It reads 60 mmHg
